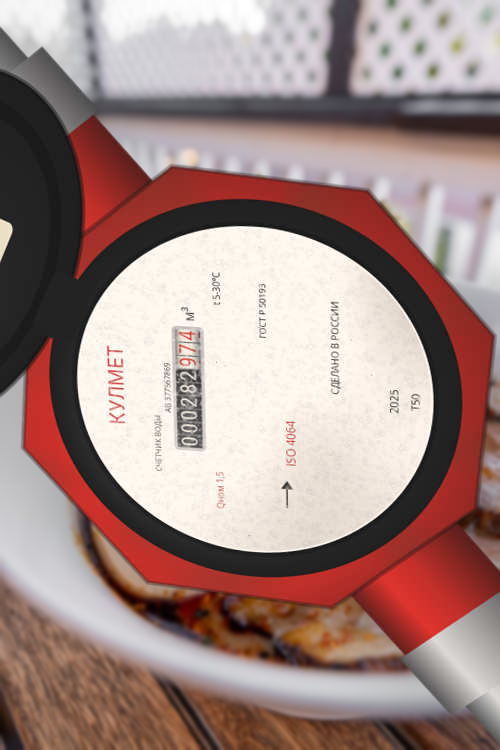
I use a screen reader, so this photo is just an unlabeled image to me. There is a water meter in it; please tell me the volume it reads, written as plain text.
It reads 282.974 m³
